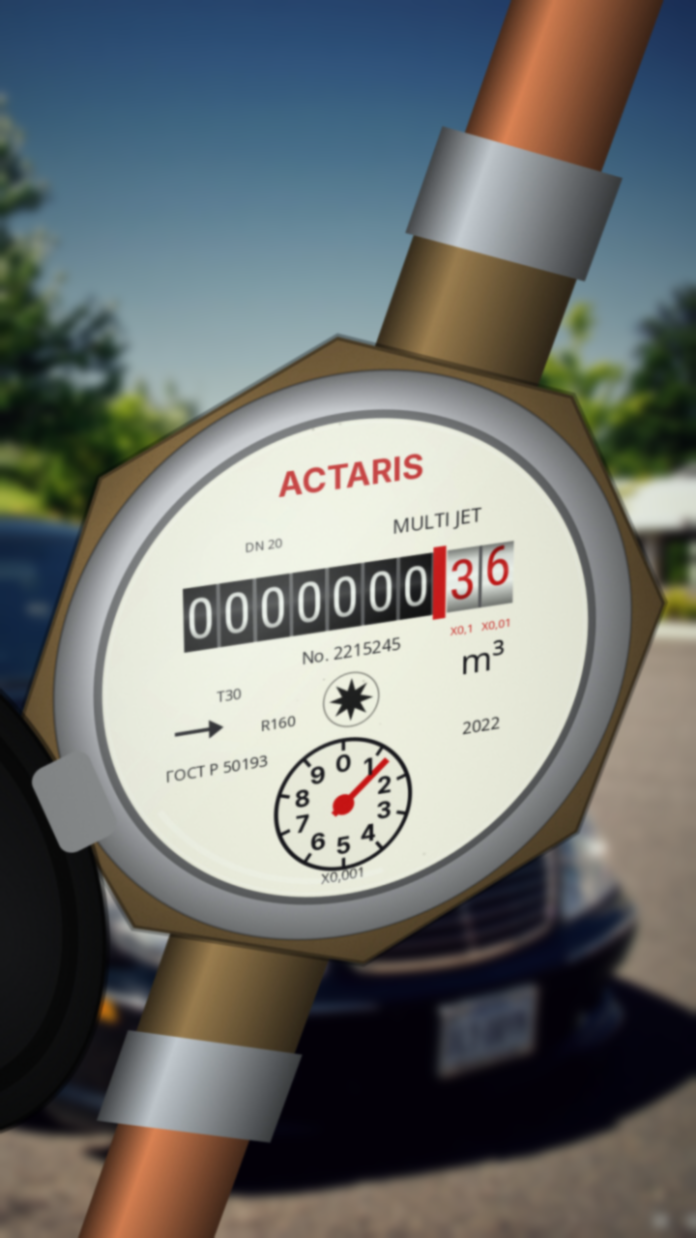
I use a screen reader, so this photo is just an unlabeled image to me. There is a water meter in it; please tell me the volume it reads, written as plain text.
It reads 0.361 m³
